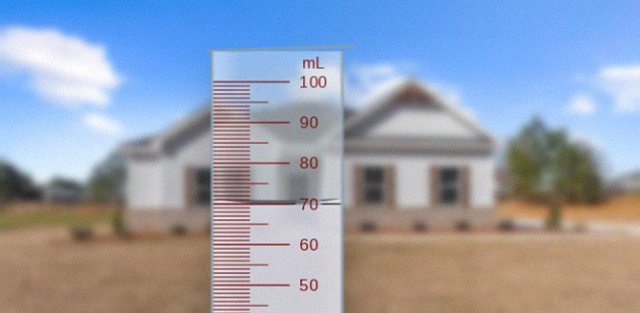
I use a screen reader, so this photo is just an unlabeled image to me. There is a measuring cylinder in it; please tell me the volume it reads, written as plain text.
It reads 70 mL
